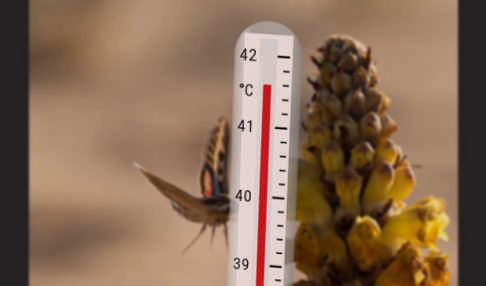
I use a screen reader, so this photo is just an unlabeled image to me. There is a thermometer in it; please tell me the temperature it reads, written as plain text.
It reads 41.6 °C
